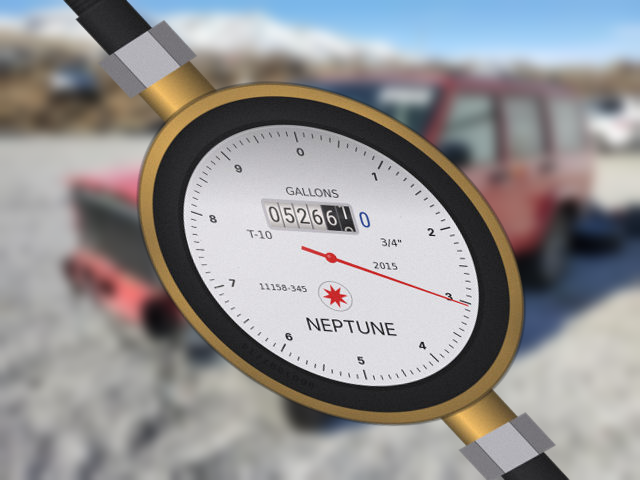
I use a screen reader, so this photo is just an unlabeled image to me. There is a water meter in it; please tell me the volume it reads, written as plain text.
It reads 526613.0 gal
